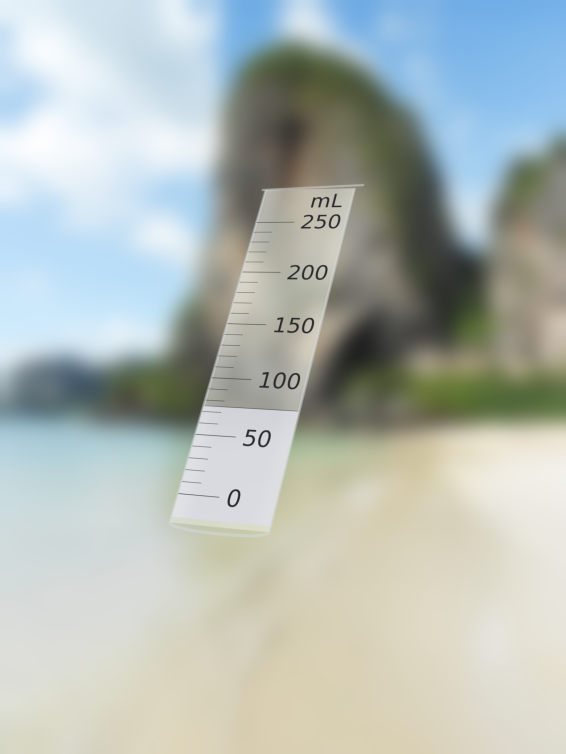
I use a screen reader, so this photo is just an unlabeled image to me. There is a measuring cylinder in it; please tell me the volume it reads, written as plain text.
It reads 75 mL
